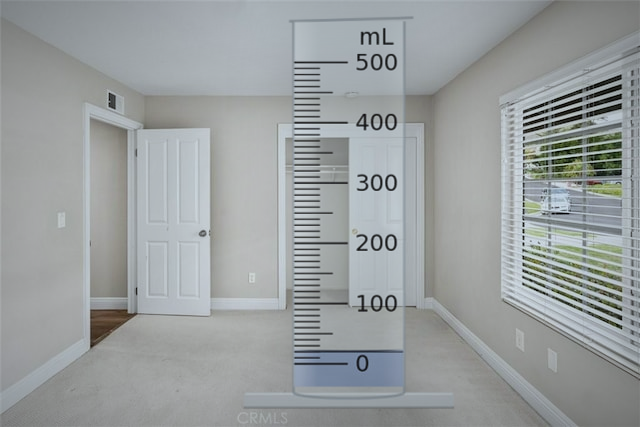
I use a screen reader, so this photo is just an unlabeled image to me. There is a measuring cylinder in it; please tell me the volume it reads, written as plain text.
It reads 20 mL
